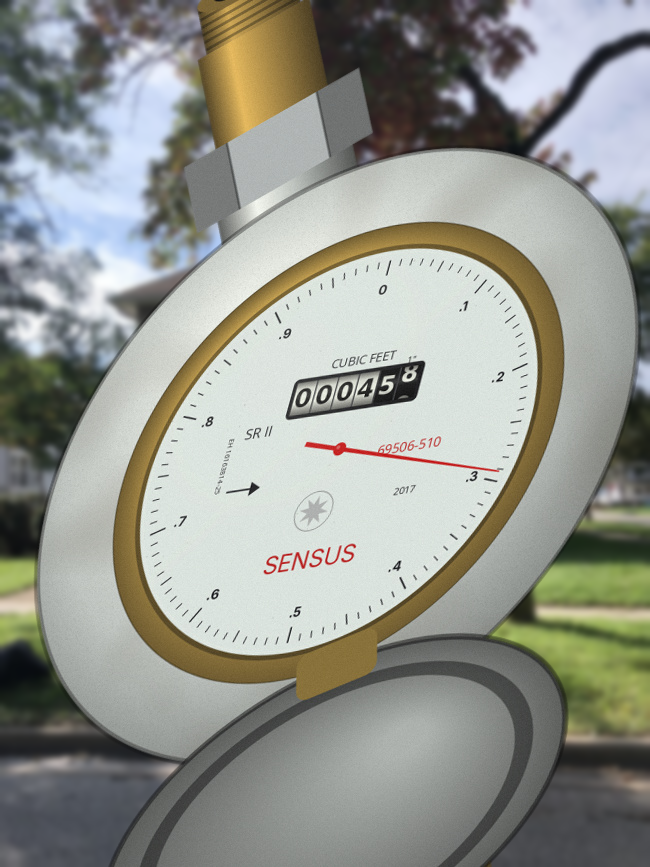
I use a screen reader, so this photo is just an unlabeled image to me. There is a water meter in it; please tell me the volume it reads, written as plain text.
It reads 458.29 ft³
